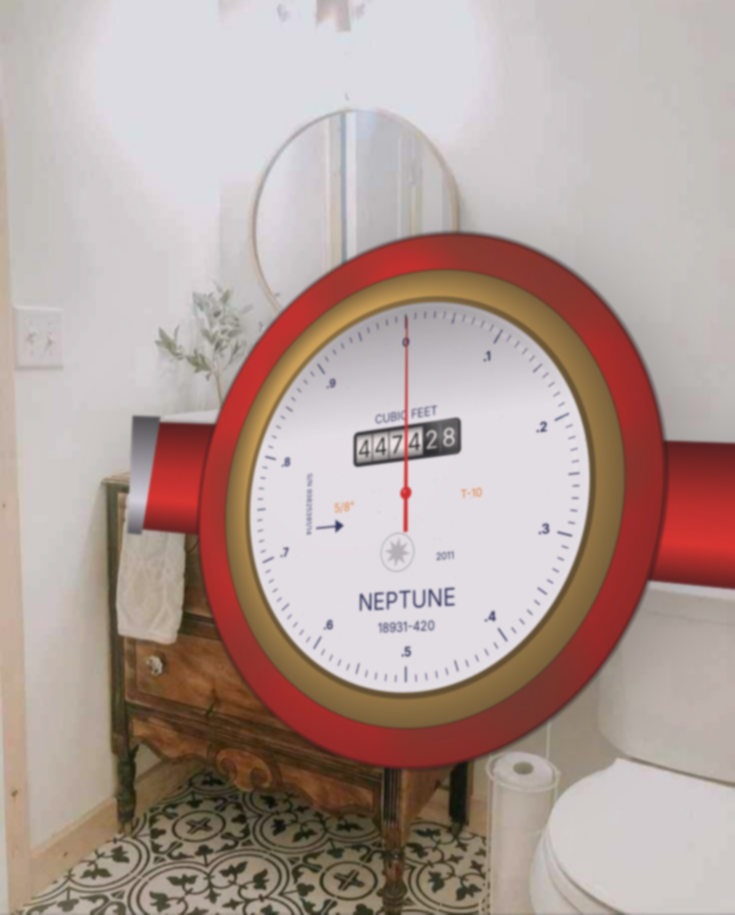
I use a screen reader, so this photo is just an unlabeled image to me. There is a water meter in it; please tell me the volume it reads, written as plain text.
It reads 447428.00 ft³
